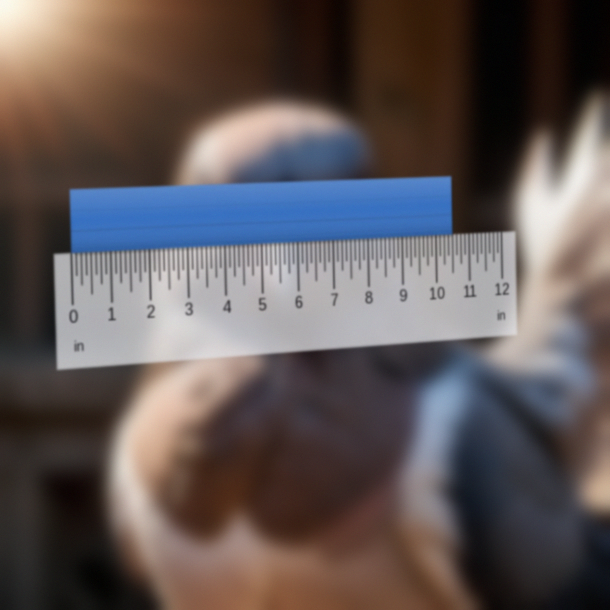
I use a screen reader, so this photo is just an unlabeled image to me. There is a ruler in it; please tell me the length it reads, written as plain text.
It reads 10.5 in
